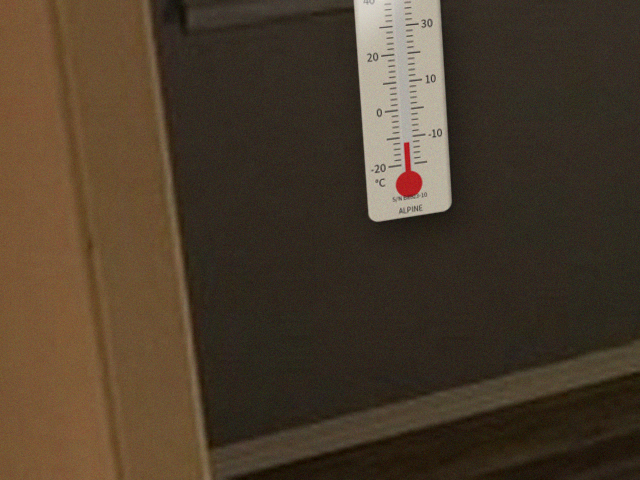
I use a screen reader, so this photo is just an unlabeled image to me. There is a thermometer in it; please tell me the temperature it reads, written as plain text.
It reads -12 °C
